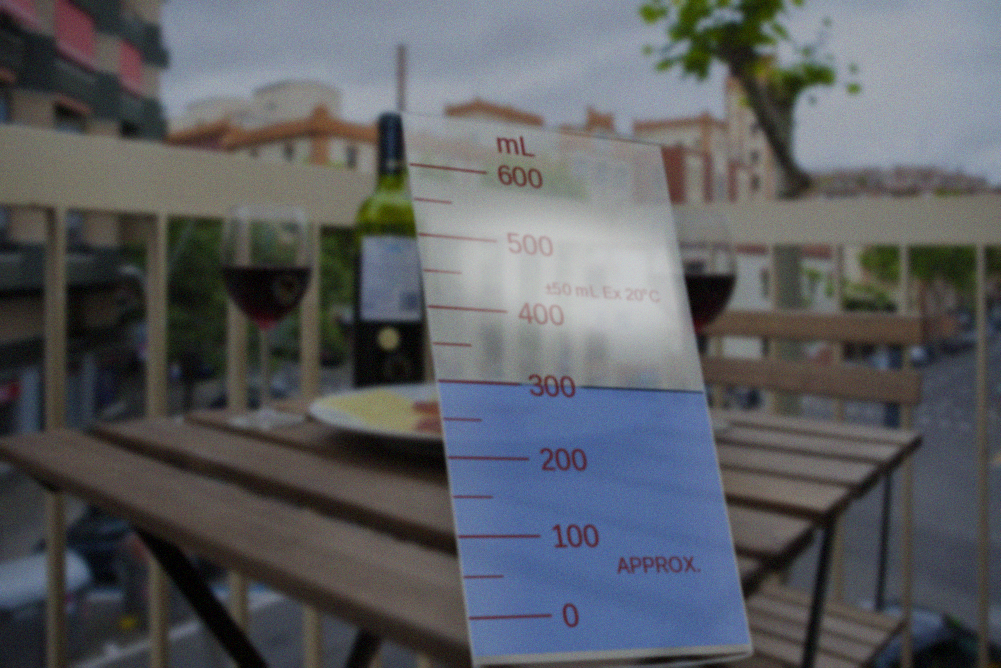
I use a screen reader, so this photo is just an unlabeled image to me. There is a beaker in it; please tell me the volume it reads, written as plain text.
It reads 300 mL
